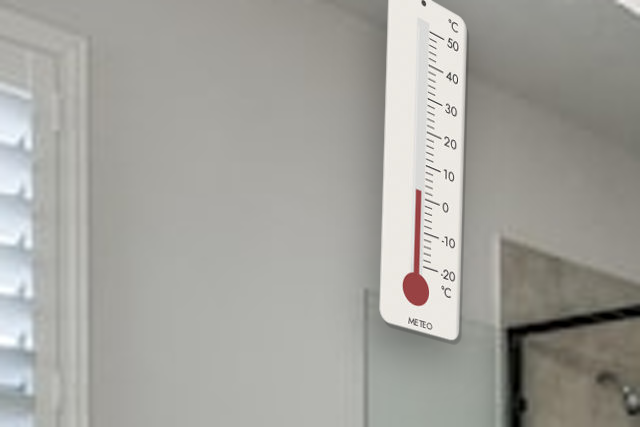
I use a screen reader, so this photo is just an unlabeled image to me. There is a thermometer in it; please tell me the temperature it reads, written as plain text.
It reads 2 °C
